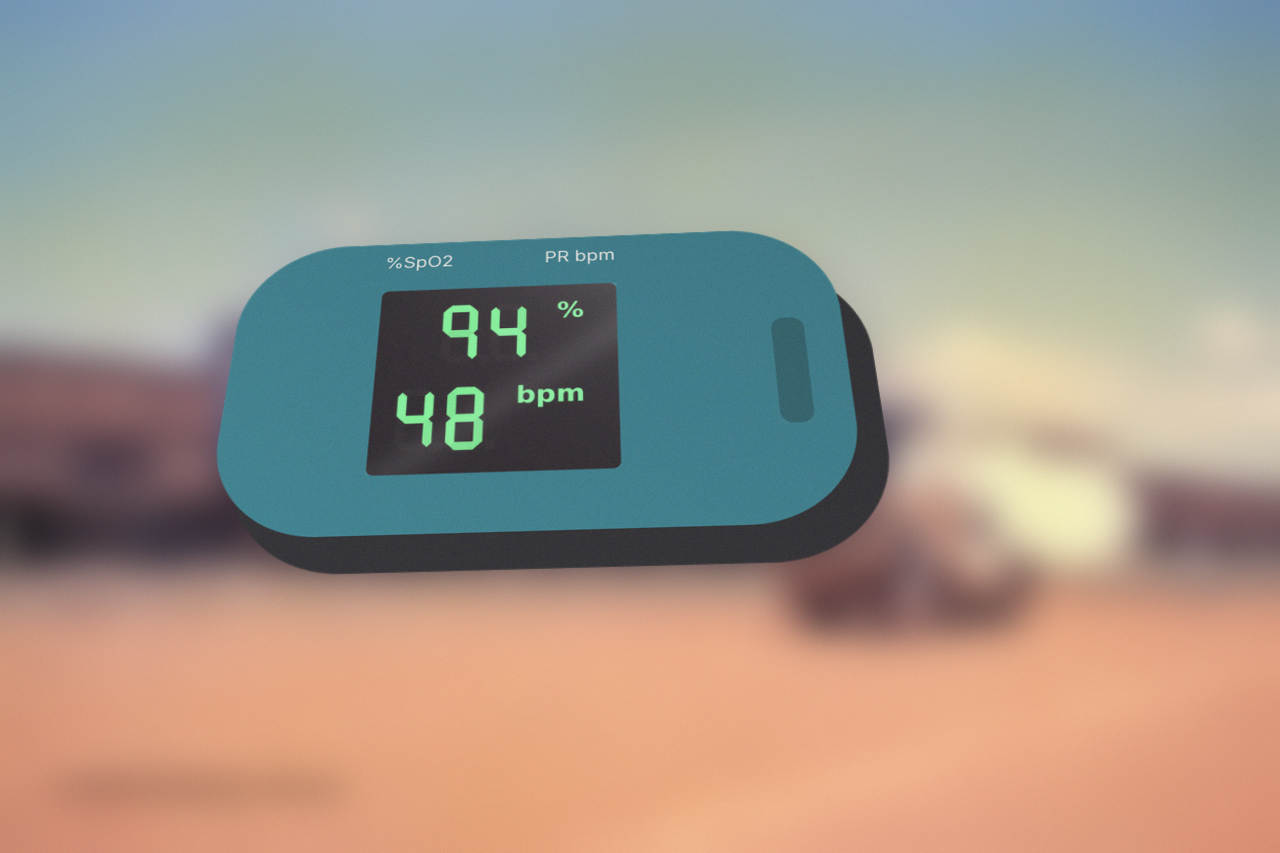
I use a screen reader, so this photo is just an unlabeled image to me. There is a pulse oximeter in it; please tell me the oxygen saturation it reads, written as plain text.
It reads 94 %
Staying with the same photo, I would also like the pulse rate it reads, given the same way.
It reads 48 bpm
